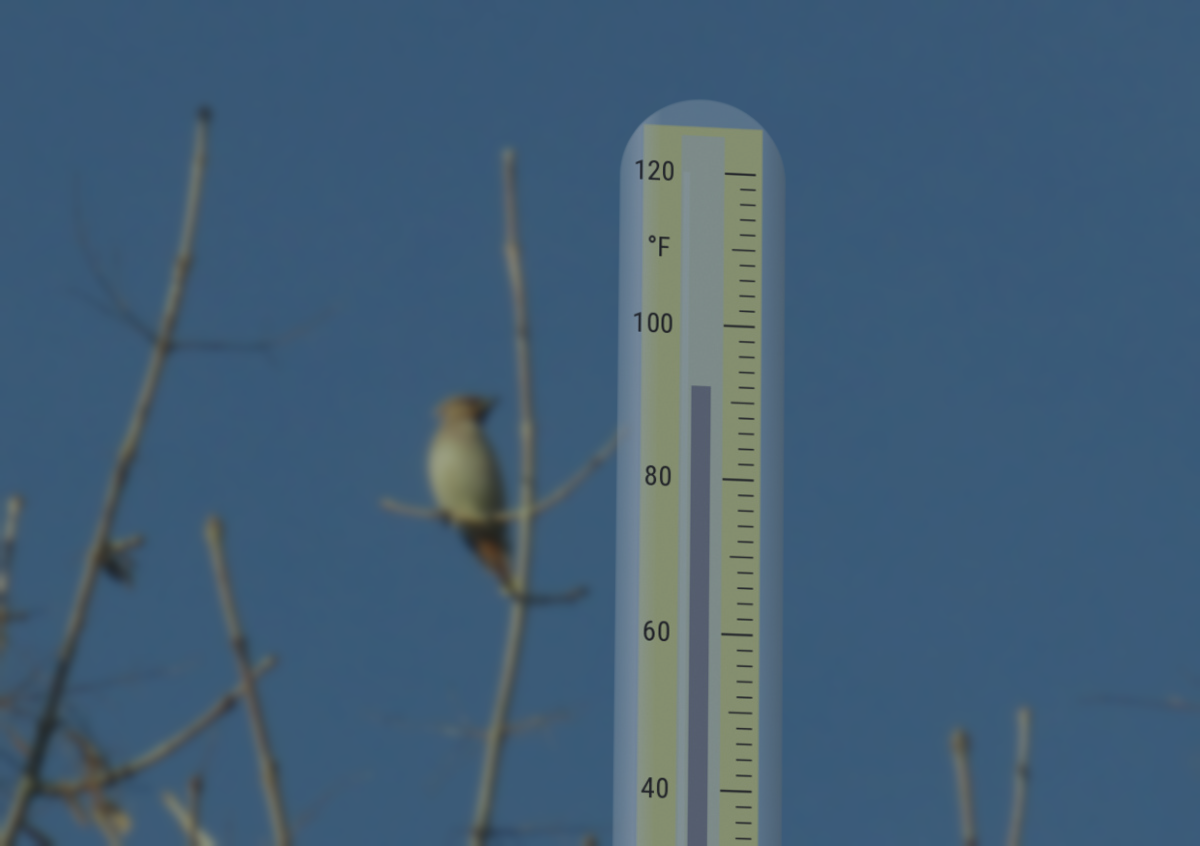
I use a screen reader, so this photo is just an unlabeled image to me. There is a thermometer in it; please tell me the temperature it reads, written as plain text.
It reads 92 °F
